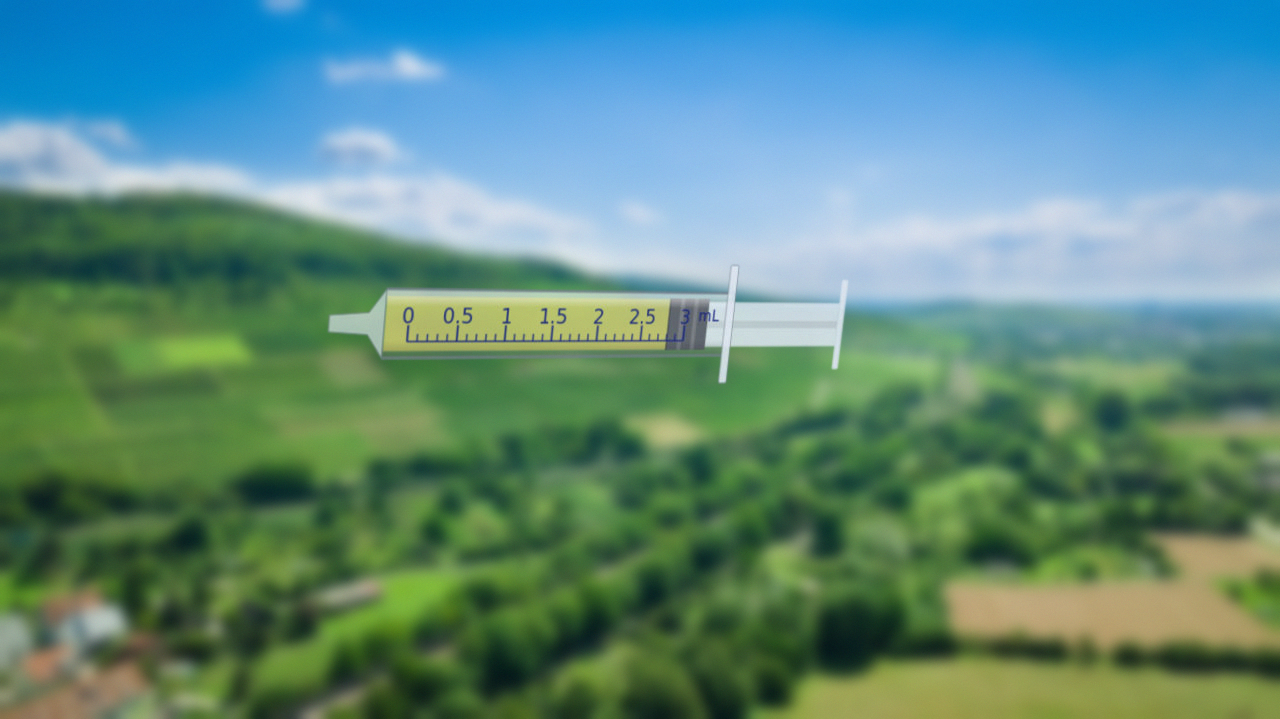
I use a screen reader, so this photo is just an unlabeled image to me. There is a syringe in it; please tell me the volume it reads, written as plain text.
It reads 2.8 mL
